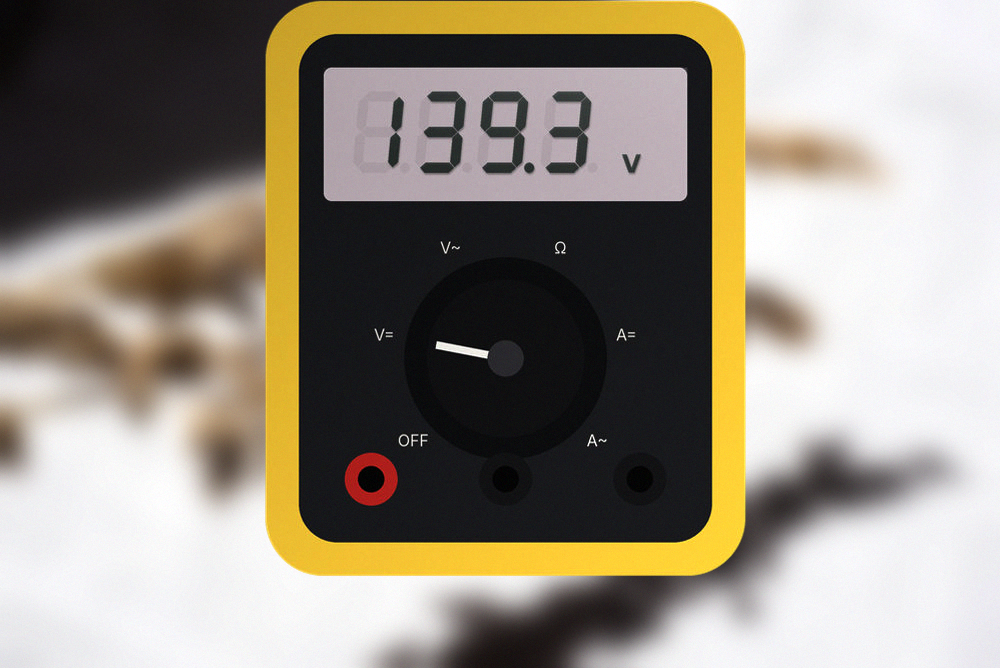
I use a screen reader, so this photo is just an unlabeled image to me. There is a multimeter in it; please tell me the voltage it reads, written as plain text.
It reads 139.3 V
